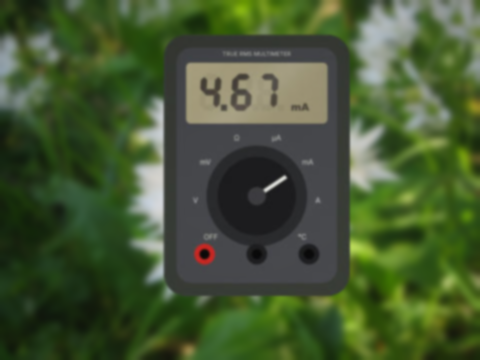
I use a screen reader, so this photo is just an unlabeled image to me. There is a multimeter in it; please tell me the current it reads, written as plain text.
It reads 4.67 mA
